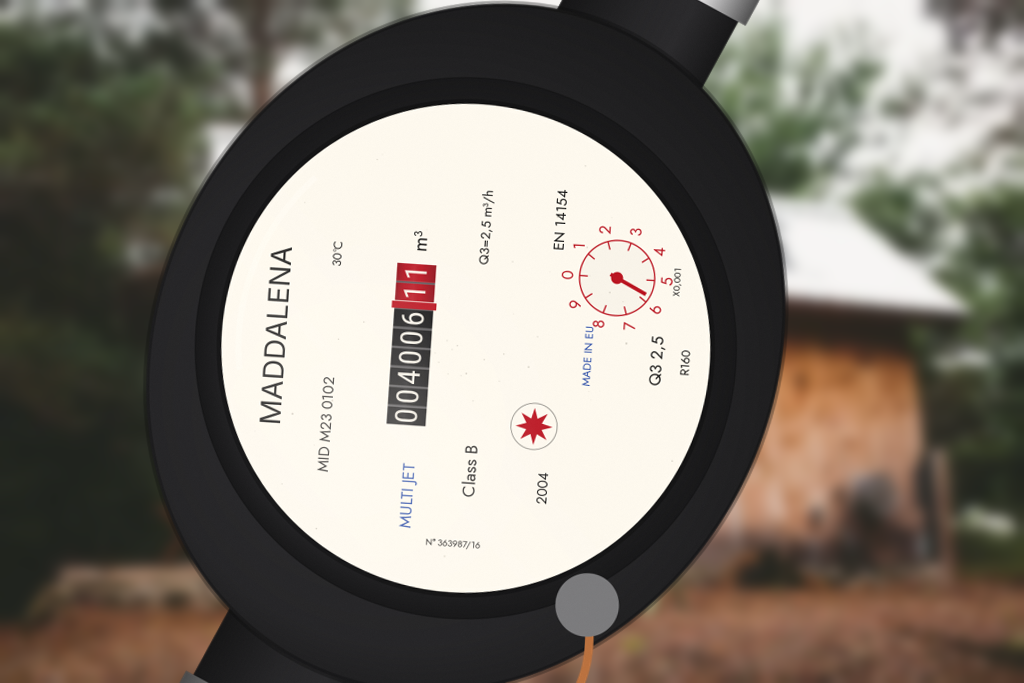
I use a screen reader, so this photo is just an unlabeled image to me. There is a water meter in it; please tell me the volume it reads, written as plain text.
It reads 4006.115 m³
